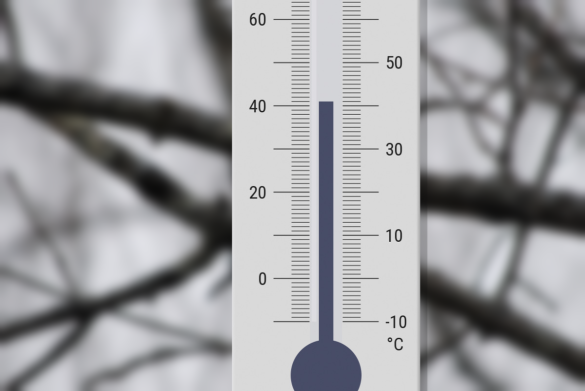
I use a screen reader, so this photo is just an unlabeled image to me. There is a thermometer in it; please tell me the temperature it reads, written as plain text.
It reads 41 °C
